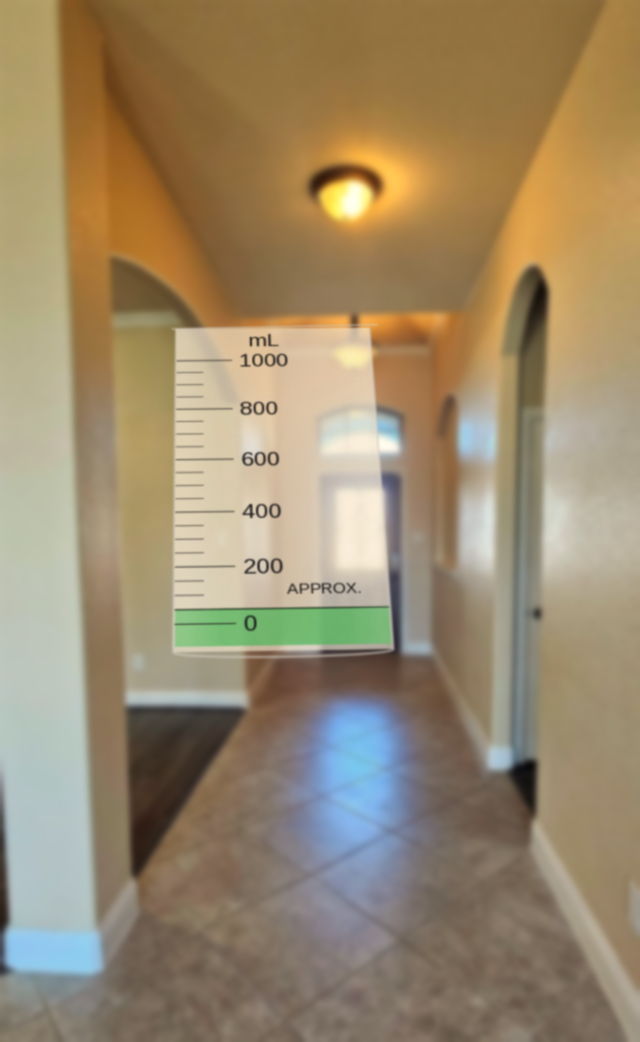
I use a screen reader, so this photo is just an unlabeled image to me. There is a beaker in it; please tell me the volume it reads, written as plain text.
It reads 50 mL
